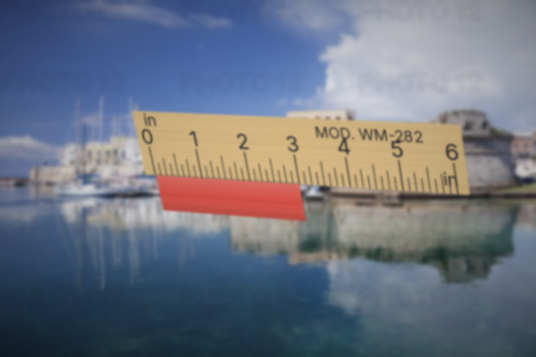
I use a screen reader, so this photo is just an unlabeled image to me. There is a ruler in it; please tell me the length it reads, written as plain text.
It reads 3 in
